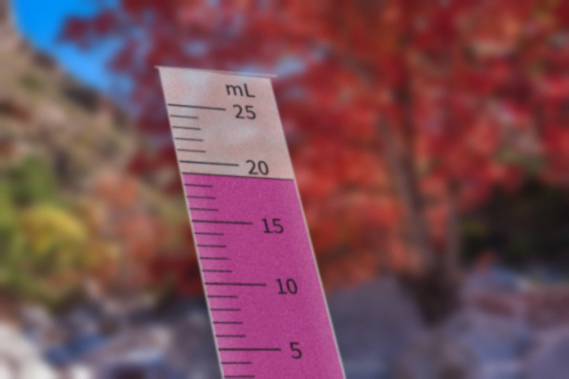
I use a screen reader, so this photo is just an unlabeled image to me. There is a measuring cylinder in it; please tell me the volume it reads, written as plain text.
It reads 19 mL
